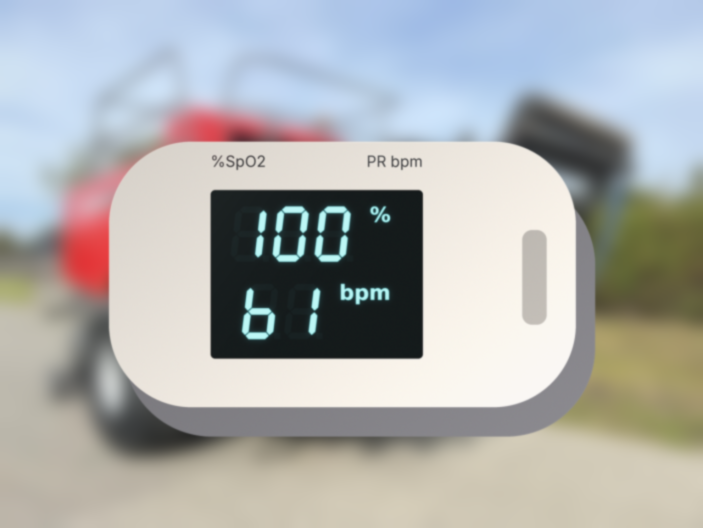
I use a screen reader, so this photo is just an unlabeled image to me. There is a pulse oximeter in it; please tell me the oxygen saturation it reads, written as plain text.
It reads 100 %
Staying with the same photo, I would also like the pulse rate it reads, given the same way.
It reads 61 bpm
